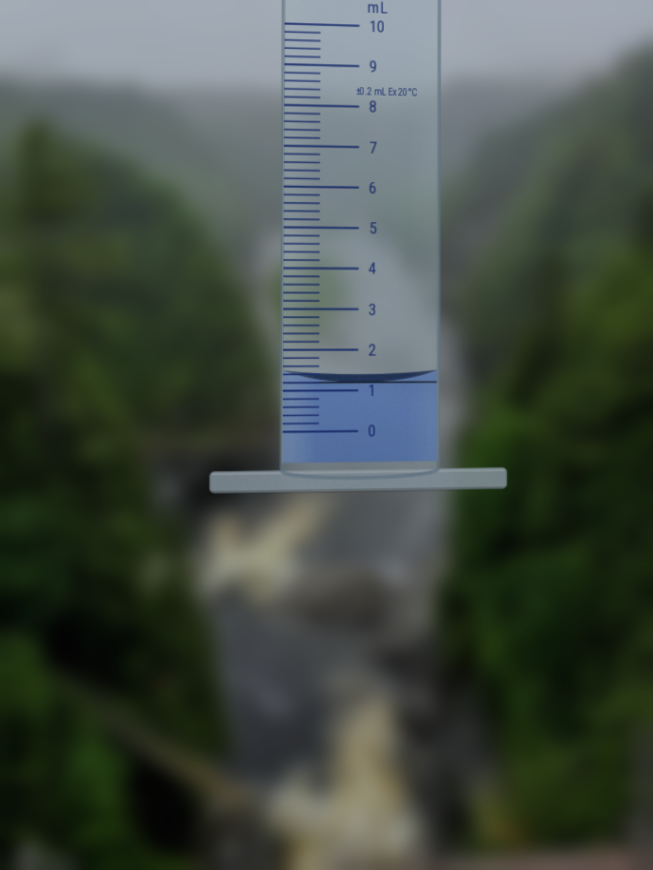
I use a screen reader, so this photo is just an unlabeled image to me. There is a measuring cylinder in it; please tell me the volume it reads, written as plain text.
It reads 1.2 mL
